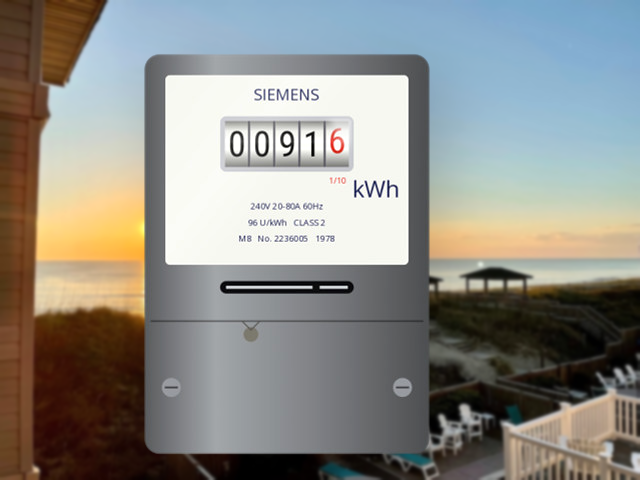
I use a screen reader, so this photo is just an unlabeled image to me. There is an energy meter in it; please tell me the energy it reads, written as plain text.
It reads 91.6 kWh
